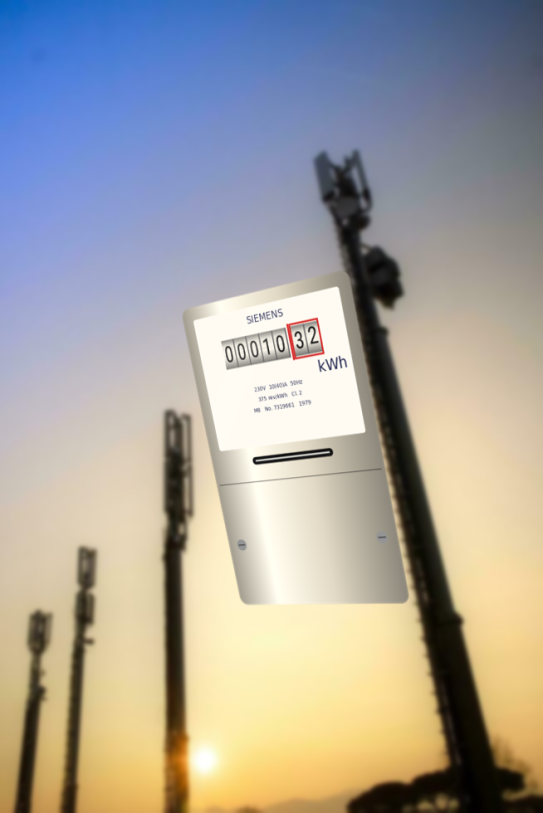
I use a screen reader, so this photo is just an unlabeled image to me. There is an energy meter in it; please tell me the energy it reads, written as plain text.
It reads 10.32 kWh
